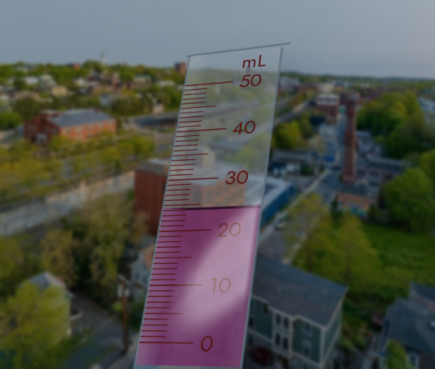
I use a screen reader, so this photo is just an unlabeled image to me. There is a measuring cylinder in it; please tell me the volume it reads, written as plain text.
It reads 24 mL
